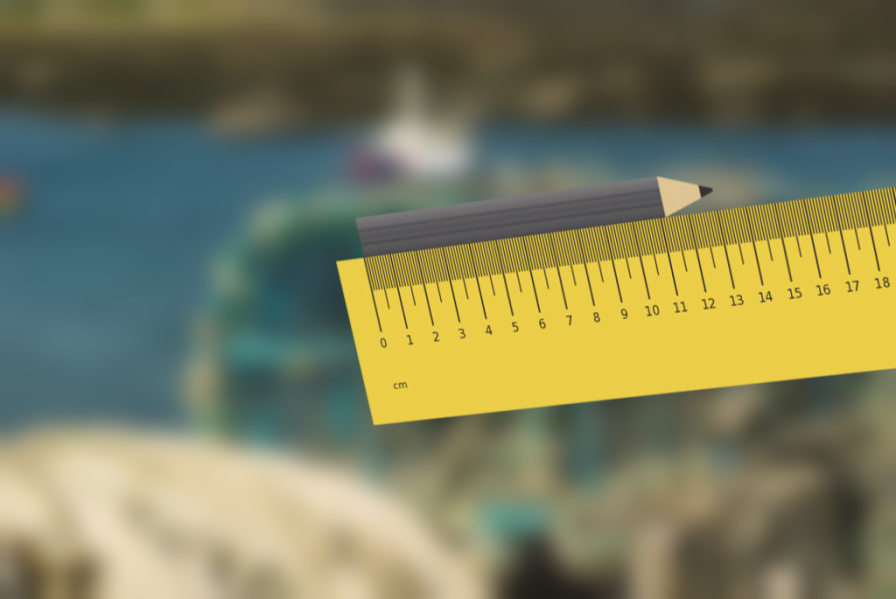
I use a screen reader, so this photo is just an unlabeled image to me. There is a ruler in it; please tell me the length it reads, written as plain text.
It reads 13 cm
